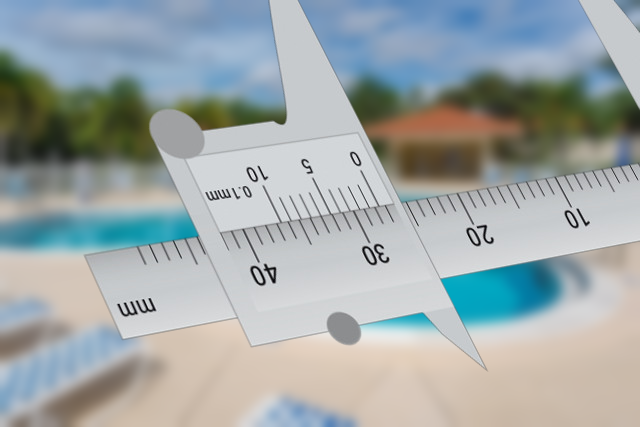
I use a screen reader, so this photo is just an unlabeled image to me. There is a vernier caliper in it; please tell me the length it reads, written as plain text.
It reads 27.6 mm
